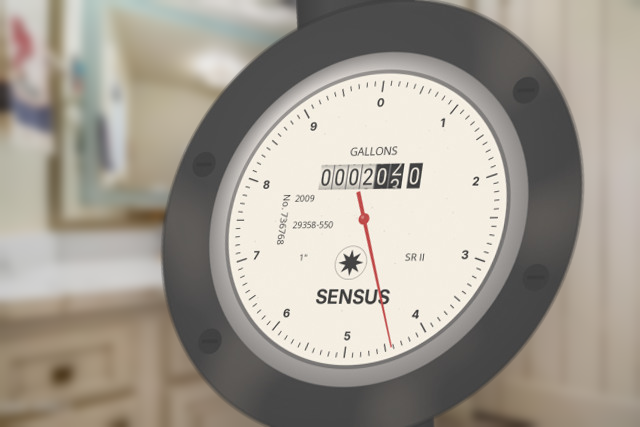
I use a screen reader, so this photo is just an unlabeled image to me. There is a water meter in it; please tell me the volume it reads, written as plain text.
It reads 2024.4 gal
